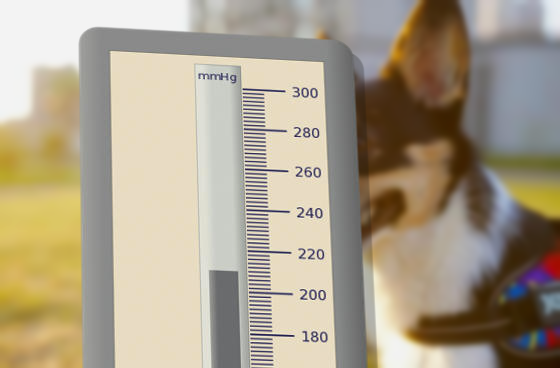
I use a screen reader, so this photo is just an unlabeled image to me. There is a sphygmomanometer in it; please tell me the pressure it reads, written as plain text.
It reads 210 mmHg
